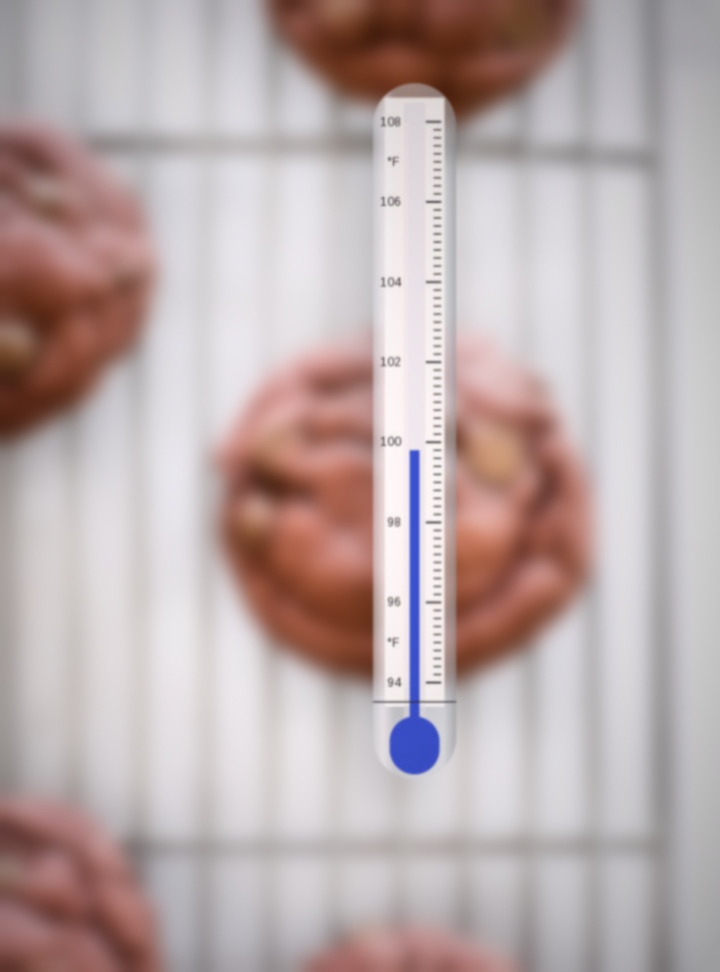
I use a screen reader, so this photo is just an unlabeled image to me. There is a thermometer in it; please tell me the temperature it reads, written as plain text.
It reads 99.8 °F
